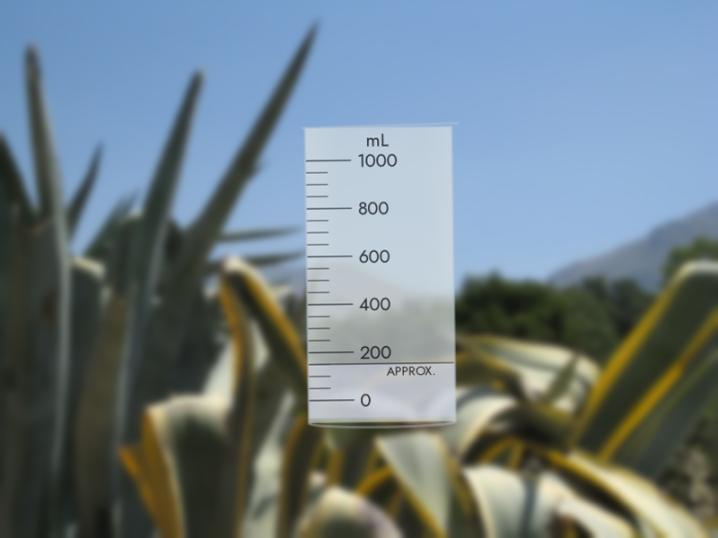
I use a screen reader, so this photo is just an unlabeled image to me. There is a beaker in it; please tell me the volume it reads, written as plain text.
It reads 150 mL
